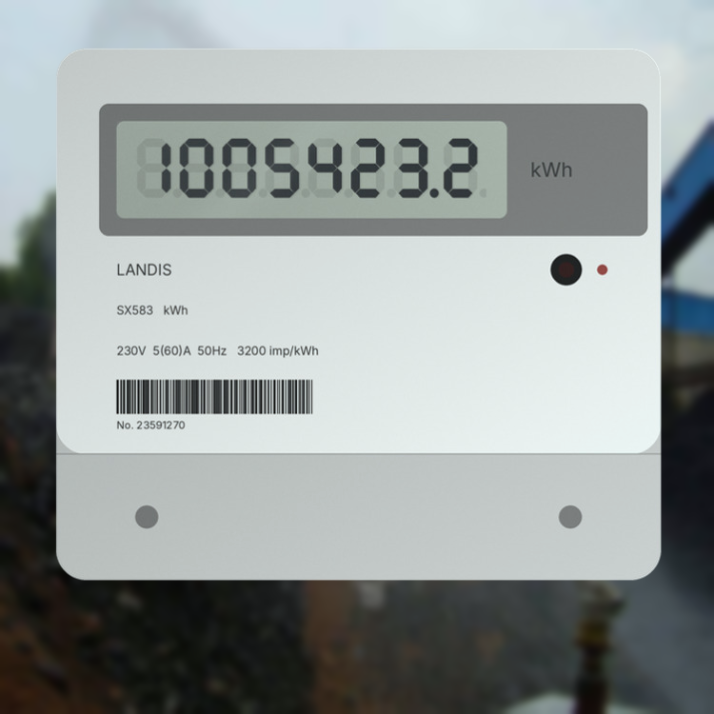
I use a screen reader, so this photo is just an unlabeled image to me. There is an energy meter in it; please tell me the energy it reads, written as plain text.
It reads 1005423.2 kWh
